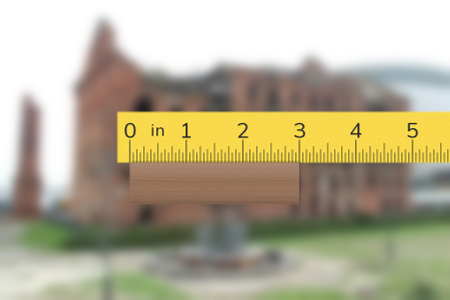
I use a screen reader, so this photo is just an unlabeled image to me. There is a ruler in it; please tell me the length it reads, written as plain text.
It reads 3 in
